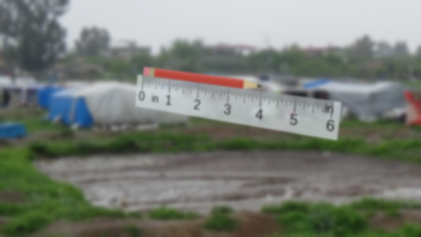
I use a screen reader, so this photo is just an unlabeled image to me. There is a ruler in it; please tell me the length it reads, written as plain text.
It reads 4 in
